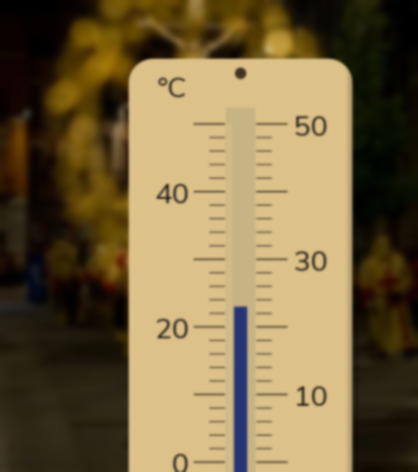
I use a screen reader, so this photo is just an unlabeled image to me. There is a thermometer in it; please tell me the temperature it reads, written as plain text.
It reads 23 °C
